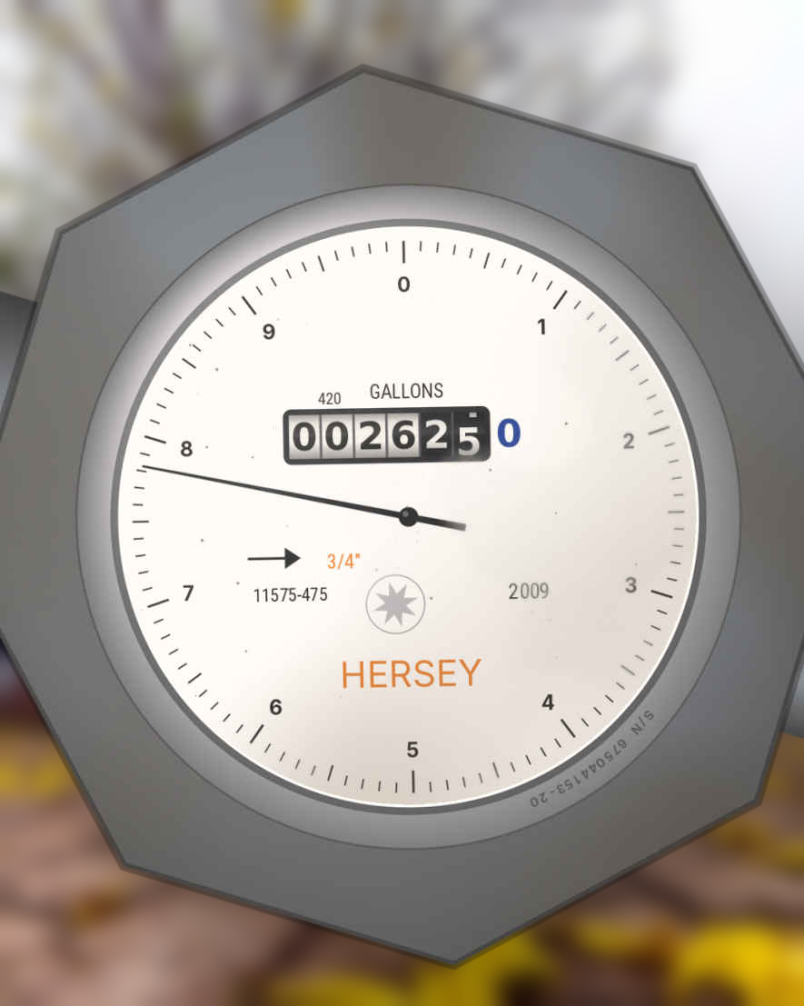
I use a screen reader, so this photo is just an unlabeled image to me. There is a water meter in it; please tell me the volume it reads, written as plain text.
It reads 26247.8 gal
